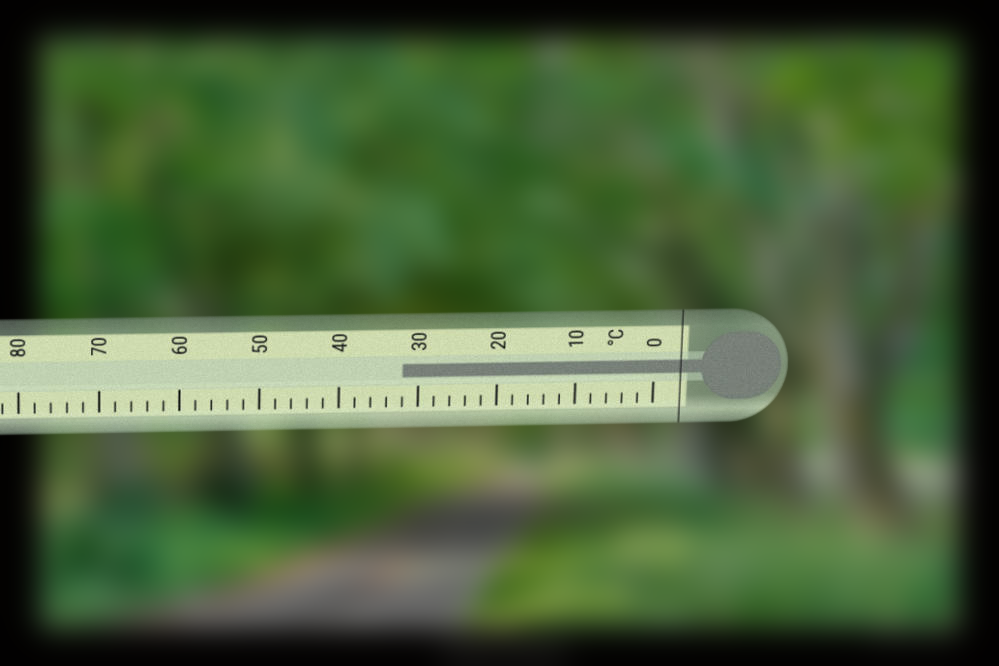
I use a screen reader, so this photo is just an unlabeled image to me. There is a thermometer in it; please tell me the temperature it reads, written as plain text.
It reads 32 °C
